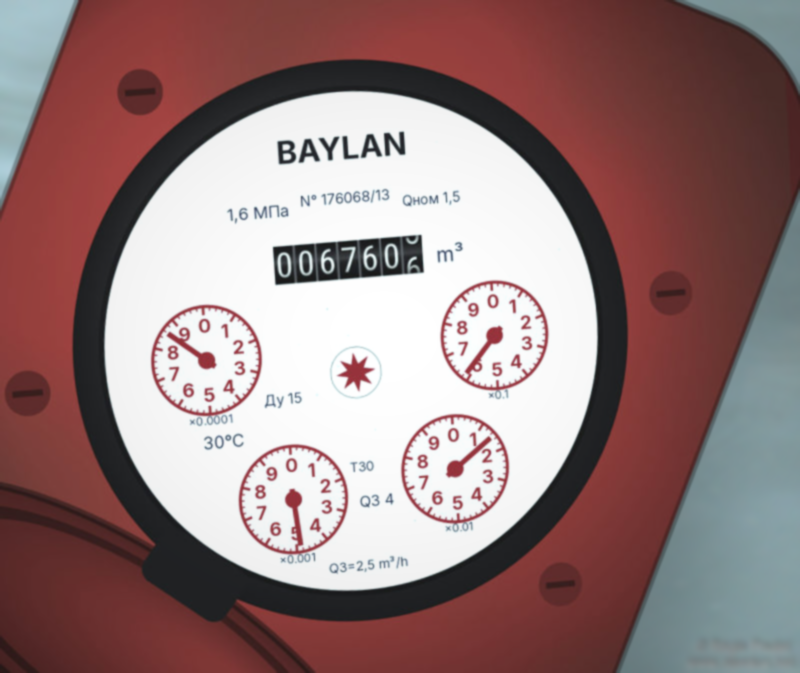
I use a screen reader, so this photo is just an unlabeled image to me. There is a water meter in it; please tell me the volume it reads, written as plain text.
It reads 67605.6148 m³
